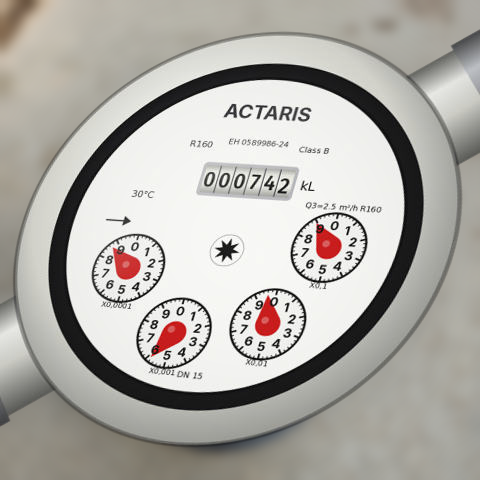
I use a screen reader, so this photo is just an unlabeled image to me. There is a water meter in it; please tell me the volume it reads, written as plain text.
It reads 741.8958 kL
